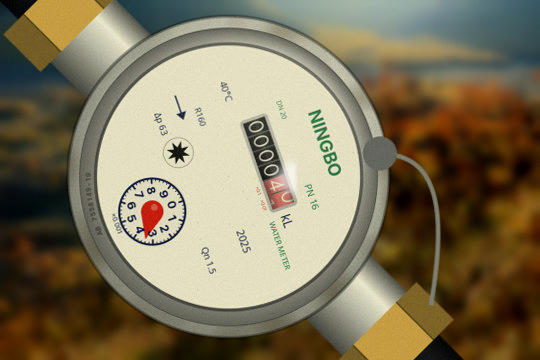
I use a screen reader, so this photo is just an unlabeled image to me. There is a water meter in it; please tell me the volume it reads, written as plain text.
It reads 0.403 kL
